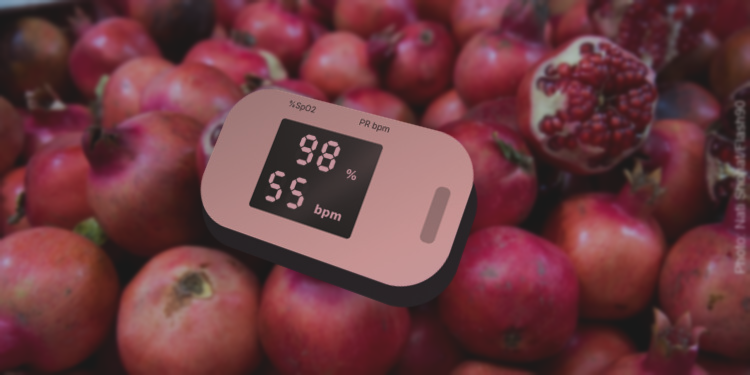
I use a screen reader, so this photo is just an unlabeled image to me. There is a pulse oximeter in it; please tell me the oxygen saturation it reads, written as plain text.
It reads 98 %
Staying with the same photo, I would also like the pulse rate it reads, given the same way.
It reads 55 bpm
